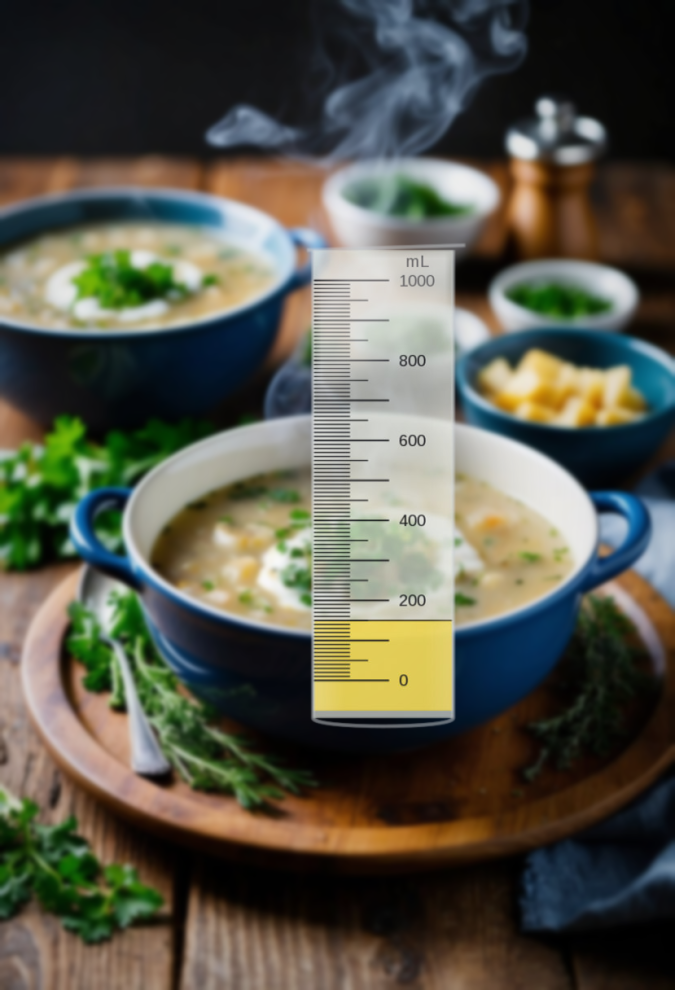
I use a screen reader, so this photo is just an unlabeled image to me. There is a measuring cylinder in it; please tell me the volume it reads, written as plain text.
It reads 150 mL
